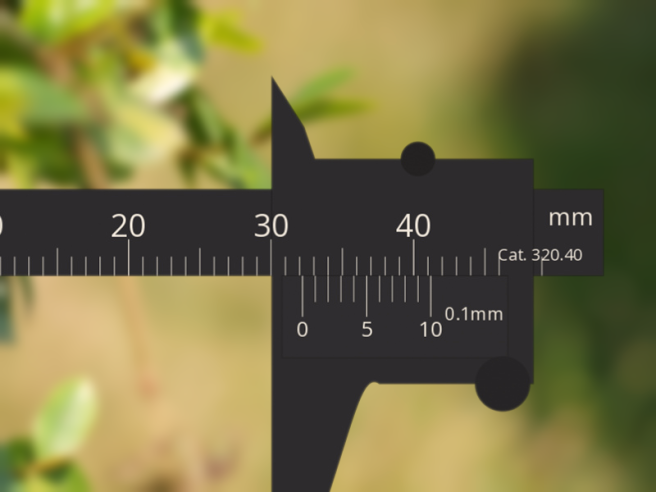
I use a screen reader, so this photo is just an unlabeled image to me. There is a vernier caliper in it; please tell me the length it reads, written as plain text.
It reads 32.2 mm
